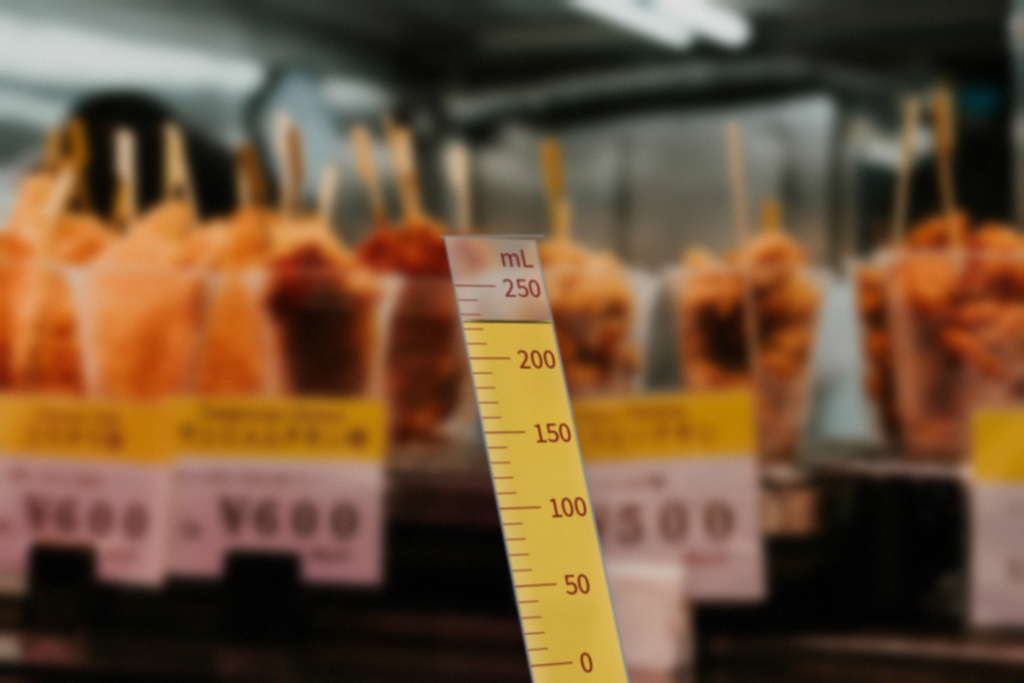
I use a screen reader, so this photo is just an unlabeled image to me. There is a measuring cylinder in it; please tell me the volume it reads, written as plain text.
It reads 225 mL
